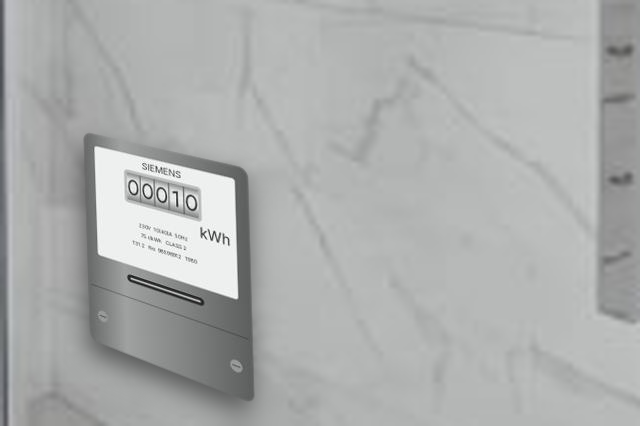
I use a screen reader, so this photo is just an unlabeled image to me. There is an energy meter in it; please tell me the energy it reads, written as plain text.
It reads 10 kWh
